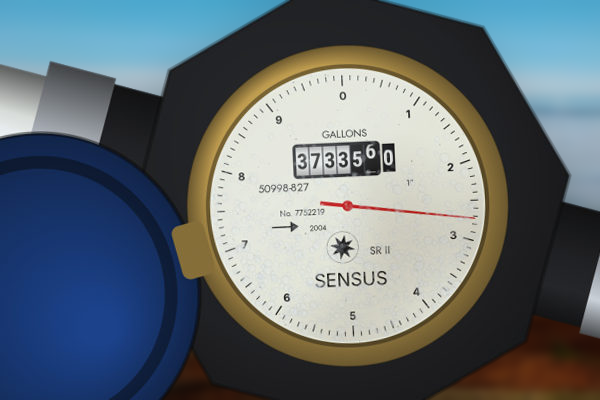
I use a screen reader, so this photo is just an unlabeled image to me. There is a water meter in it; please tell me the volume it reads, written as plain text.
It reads 3733562.7 gal
